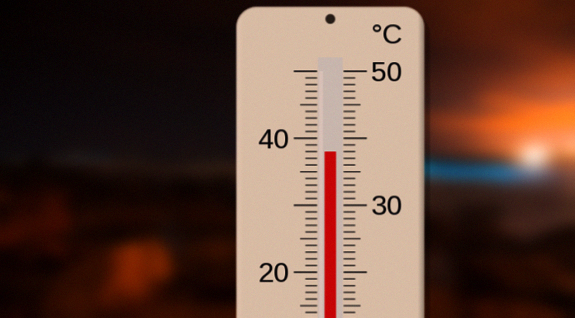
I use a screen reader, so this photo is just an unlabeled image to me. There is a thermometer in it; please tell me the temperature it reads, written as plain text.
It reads 38 °C
